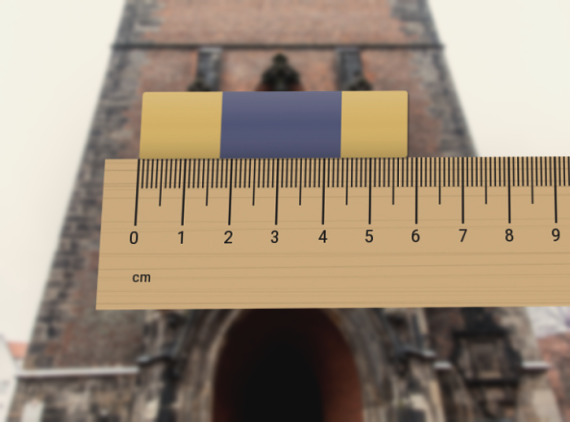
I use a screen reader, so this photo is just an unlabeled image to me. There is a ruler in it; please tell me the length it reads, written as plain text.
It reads 5.8 cm
